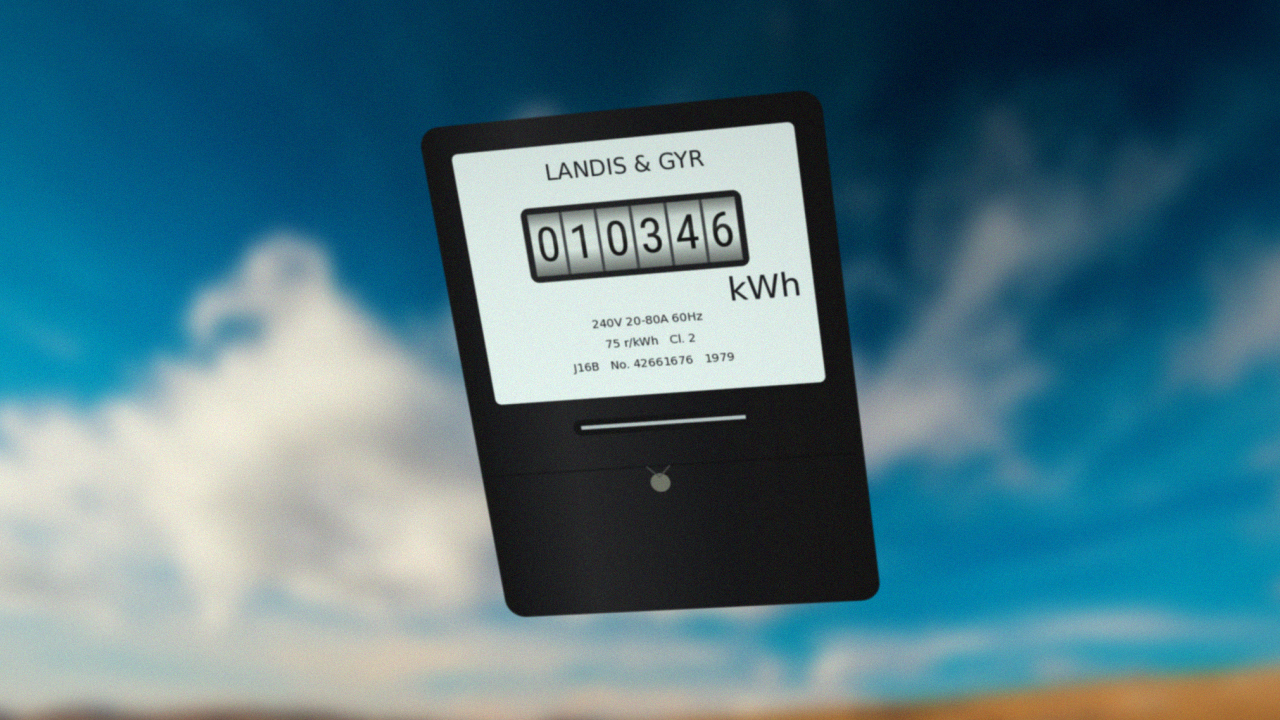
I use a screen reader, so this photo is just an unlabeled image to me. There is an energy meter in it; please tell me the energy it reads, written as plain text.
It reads 10346 kWh
